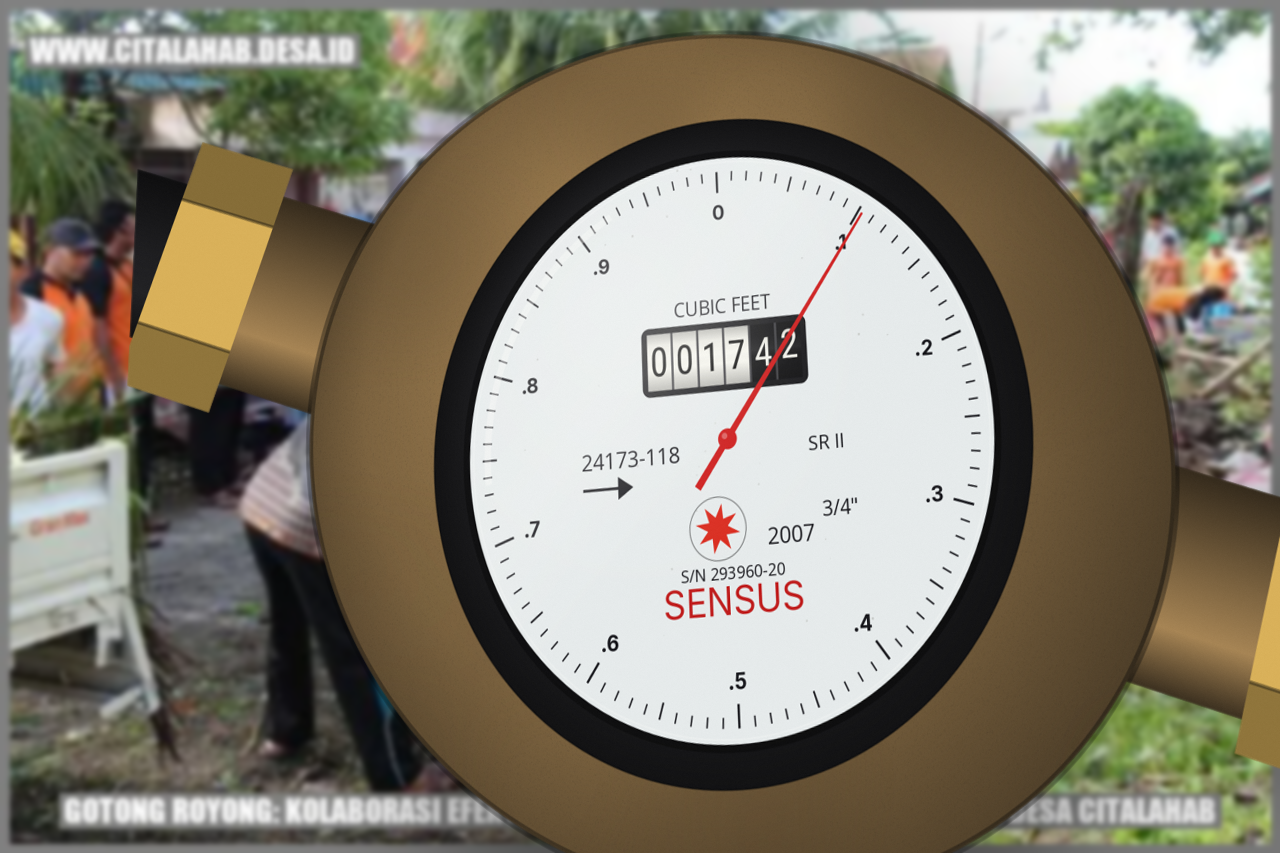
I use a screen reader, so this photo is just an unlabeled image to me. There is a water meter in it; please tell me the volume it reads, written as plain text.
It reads 1742.10 ft³
